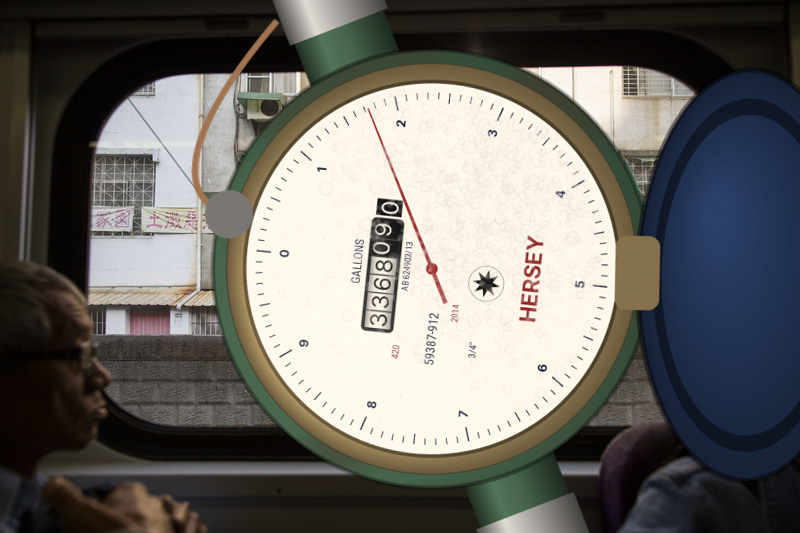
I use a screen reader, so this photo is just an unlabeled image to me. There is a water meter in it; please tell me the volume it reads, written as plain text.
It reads 3368091.7 gal
